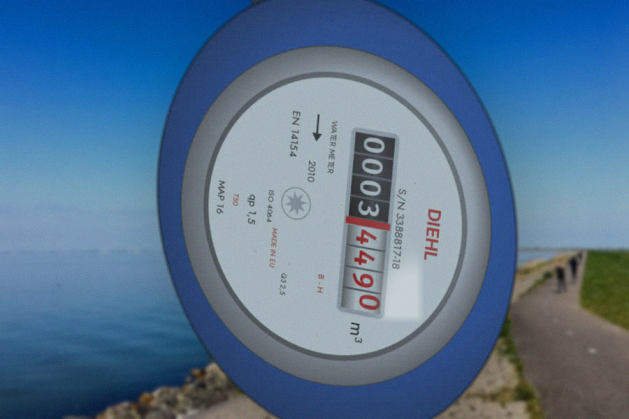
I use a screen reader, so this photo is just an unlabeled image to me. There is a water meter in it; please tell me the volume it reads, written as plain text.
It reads 3.4490 m³
